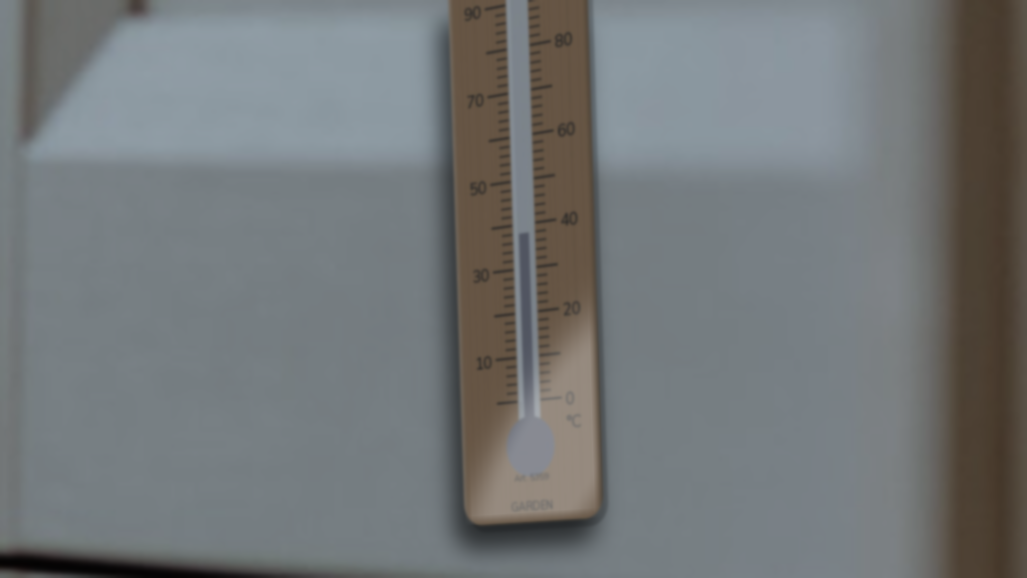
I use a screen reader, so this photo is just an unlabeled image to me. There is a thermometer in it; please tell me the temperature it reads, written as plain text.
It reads 38 °C
